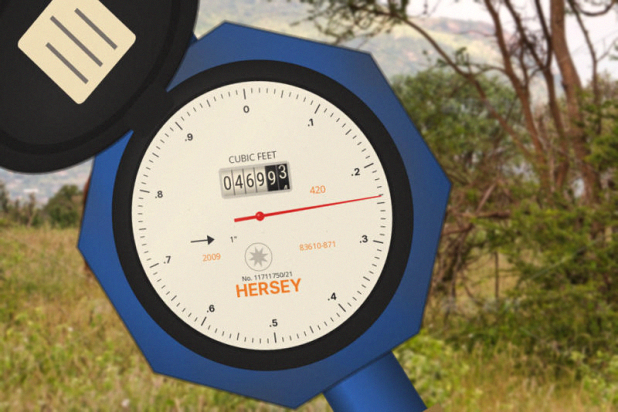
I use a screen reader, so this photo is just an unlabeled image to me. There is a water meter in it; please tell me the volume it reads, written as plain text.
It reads 46993.24 ft³
